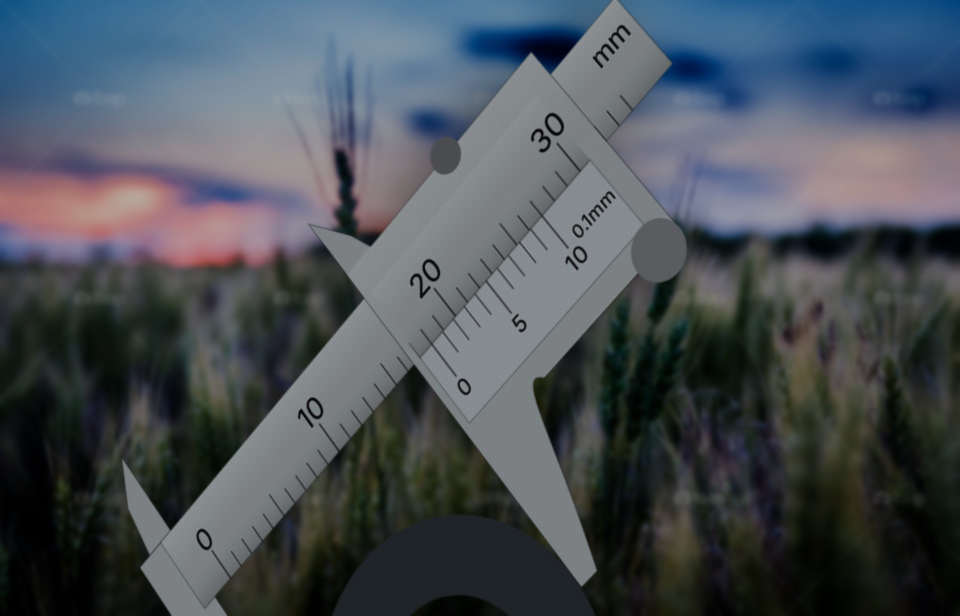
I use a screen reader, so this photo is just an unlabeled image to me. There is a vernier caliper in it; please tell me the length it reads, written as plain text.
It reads 18.0 mm
